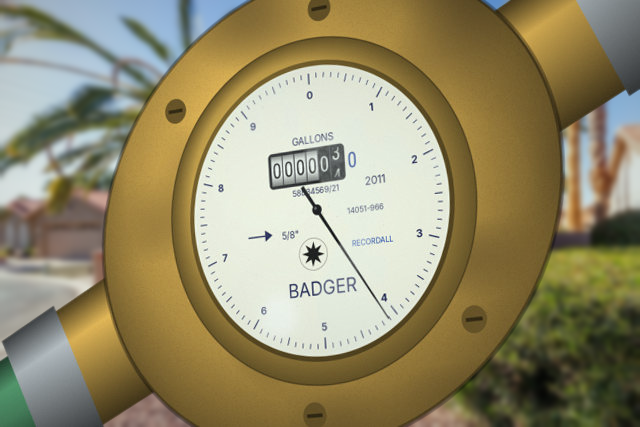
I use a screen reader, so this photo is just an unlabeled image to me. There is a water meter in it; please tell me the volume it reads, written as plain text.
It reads 34.1 gal
